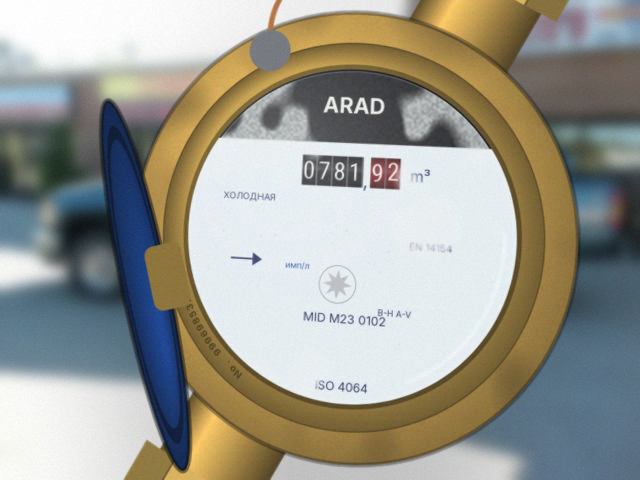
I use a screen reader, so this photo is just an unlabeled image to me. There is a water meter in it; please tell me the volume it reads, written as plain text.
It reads 781.92 m³
